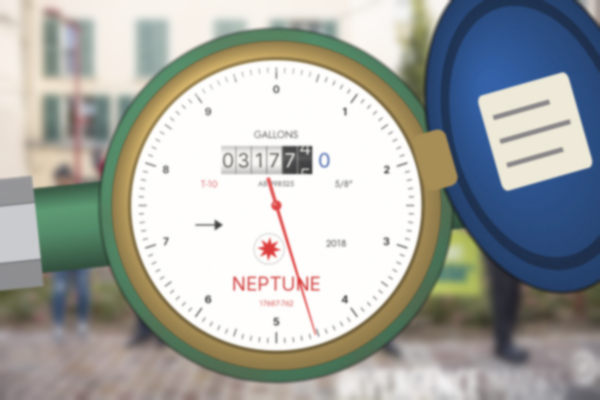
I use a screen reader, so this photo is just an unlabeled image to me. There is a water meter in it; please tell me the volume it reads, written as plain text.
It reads 317744.5 gal
